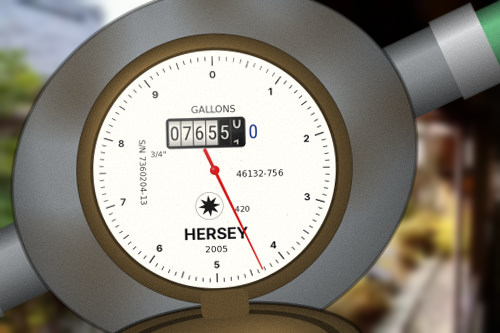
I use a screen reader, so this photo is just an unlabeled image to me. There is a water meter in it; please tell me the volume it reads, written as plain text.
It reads 765504.3 gal
